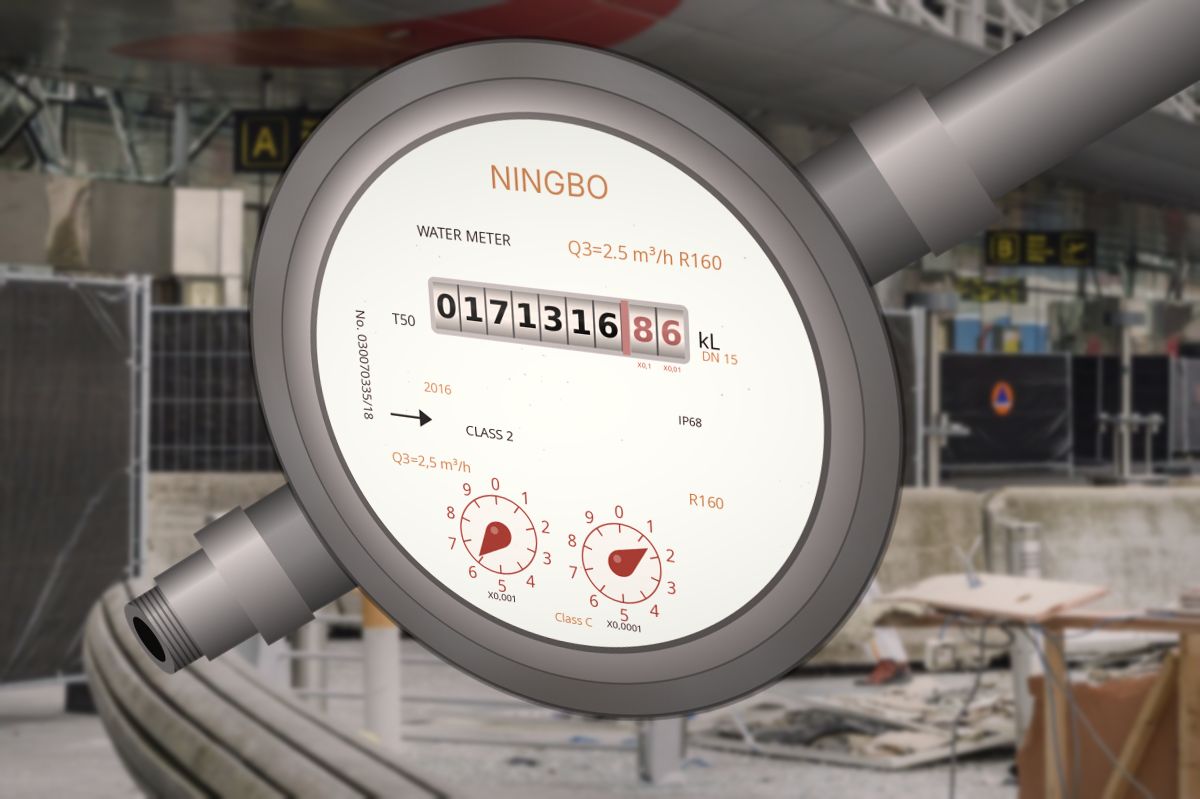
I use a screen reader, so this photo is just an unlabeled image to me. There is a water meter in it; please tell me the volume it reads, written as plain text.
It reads 171316.8661 kL
